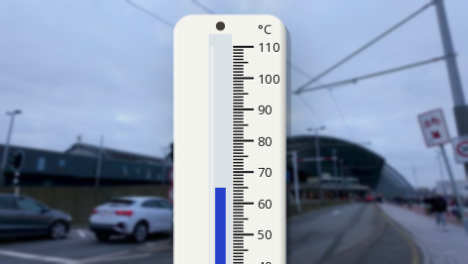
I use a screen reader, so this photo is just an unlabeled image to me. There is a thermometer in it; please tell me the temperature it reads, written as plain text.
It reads 65 °C
